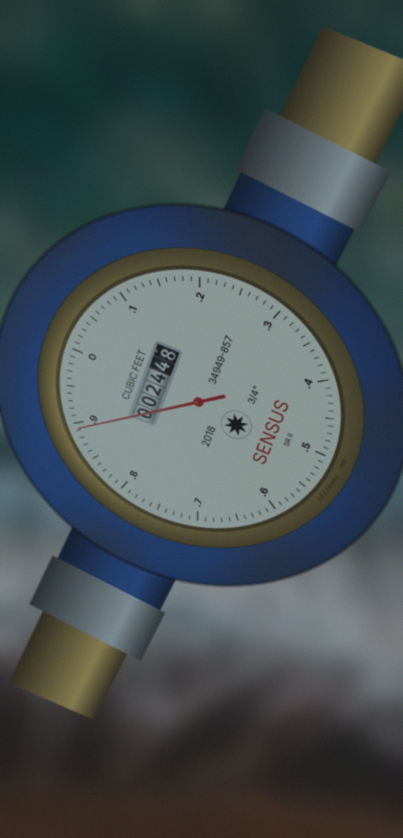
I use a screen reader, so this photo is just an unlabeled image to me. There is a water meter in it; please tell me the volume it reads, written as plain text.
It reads 2447.89 ft³
